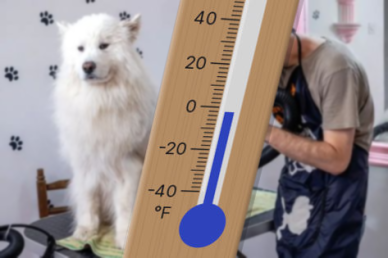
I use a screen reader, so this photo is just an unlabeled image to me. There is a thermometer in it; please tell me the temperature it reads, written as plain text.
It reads -2 °F
